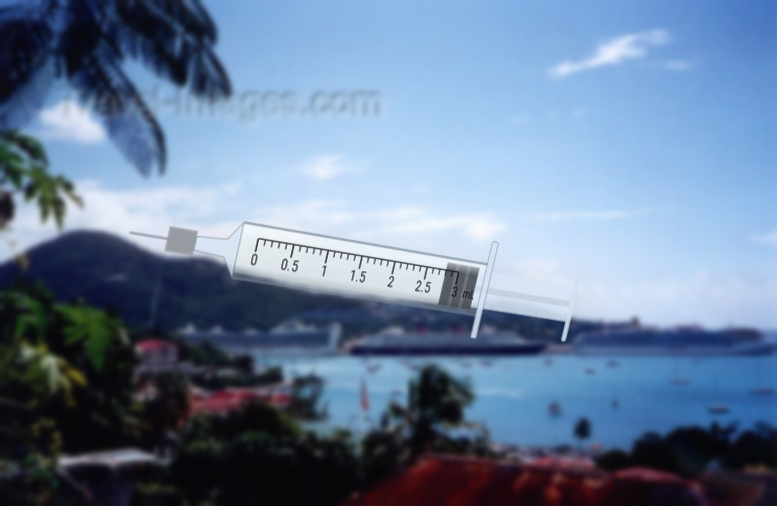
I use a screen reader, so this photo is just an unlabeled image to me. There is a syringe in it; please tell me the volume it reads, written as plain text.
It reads 2.8 mL
